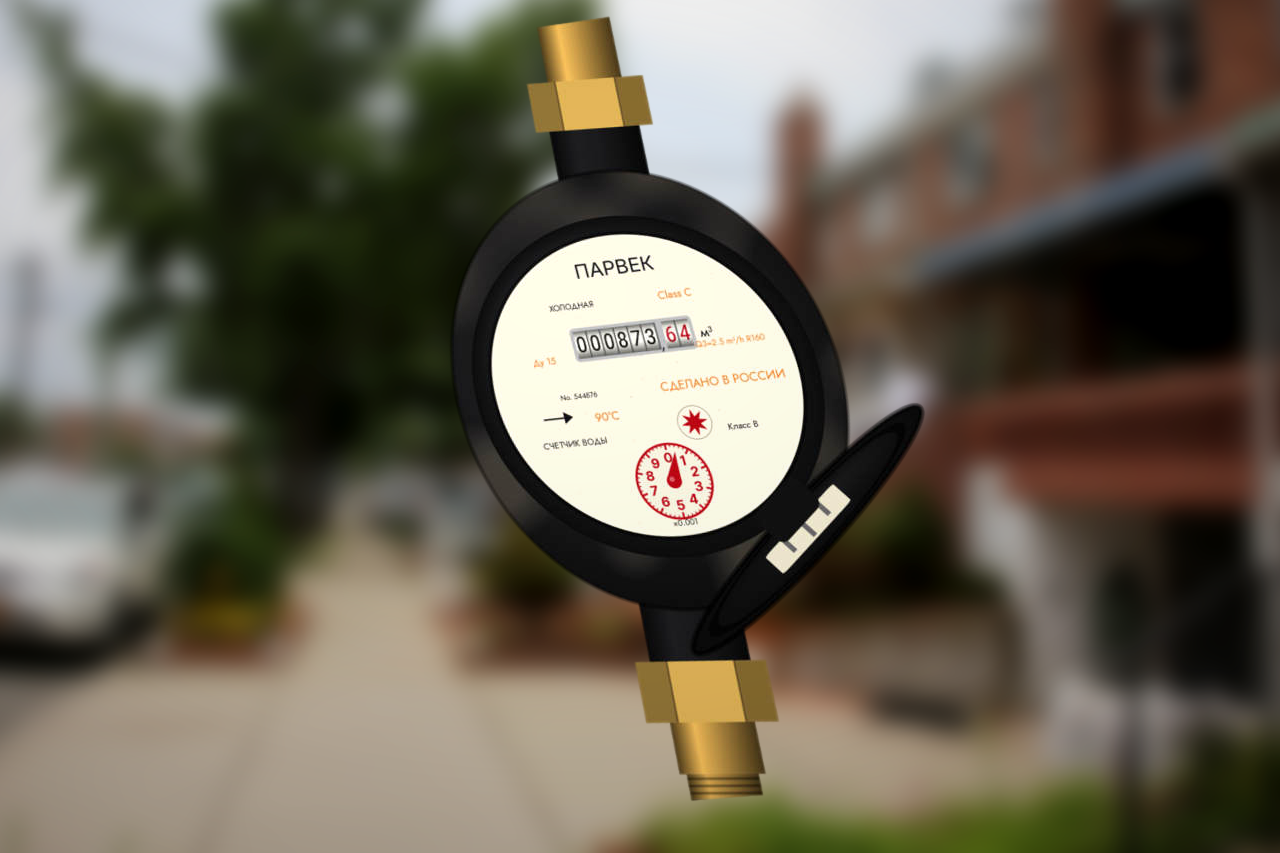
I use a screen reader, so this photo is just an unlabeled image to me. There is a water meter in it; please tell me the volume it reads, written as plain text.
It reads 873.640 m³
